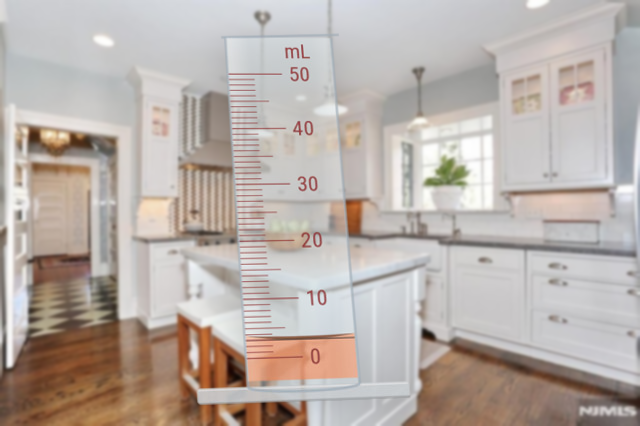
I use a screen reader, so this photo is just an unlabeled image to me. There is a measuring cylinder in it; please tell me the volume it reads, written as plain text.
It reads 3 mL
